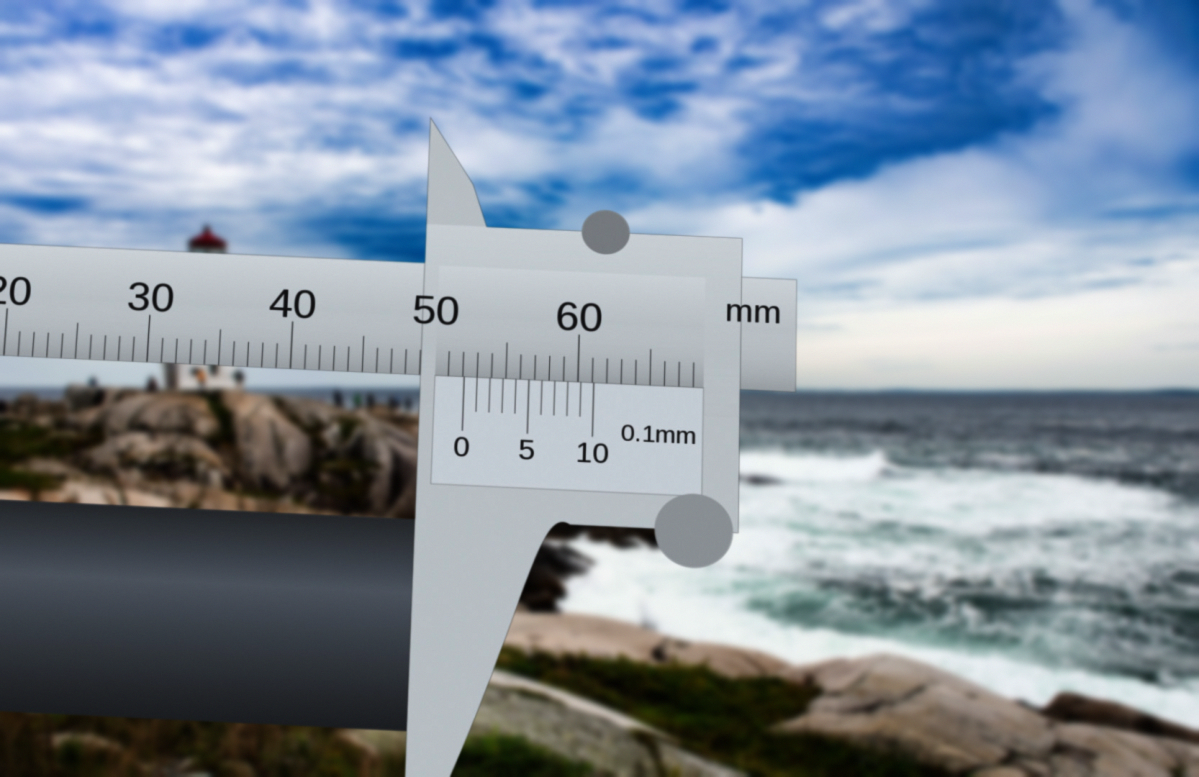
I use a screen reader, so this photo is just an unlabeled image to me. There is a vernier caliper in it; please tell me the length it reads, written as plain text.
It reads 52.1 mm
